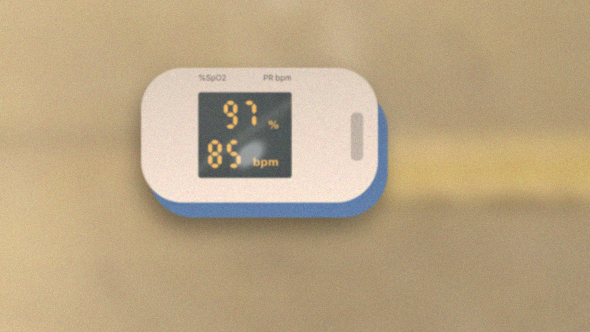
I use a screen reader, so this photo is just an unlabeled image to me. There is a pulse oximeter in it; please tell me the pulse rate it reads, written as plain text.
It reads 85 bpm
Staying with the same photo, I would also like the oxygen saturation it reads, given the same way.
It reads 97 %
